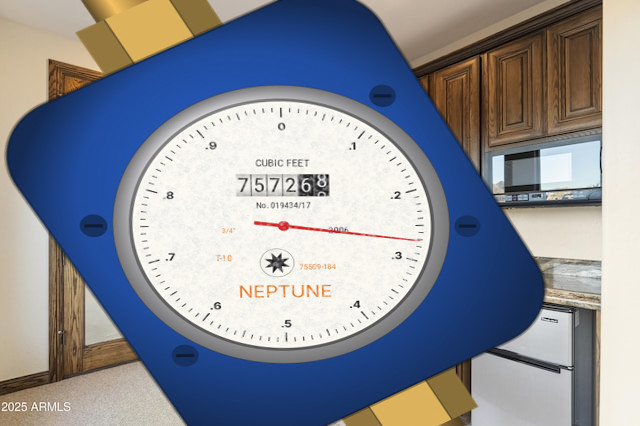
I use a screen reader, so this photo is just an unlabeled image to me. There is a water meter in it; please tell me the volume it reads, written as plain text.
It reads 757268.27 ft³
